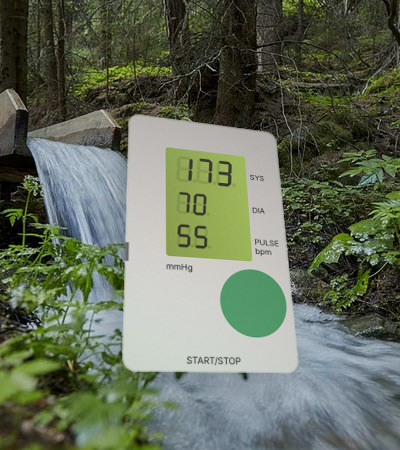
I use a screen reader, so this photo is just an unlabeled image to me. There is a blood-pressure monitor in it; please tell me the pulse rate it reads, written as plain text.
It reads 55 bpm
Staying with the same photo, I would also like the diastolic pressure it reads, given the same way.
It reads 70 mmHg
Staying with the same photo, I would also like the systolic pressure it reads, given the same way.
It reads 173 mmHg
